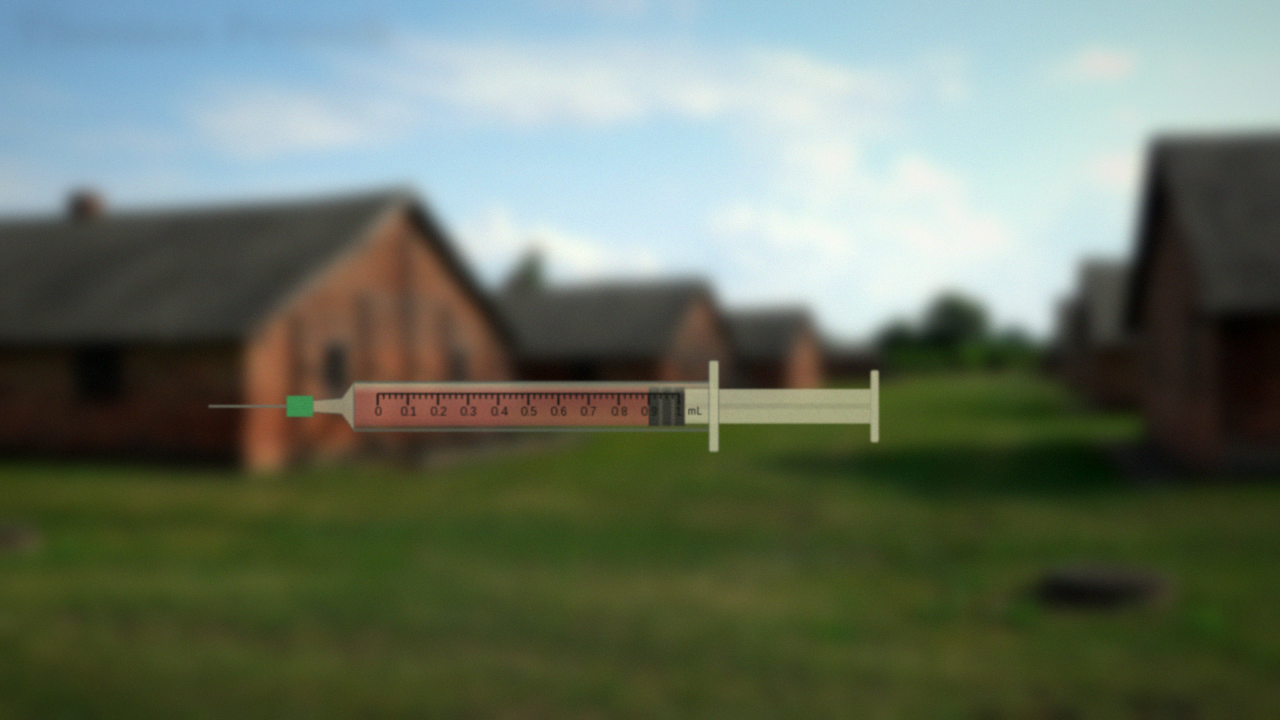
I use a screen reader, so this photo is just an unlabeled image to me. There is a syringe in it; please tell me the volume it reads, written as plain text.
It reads 0.9 mL
